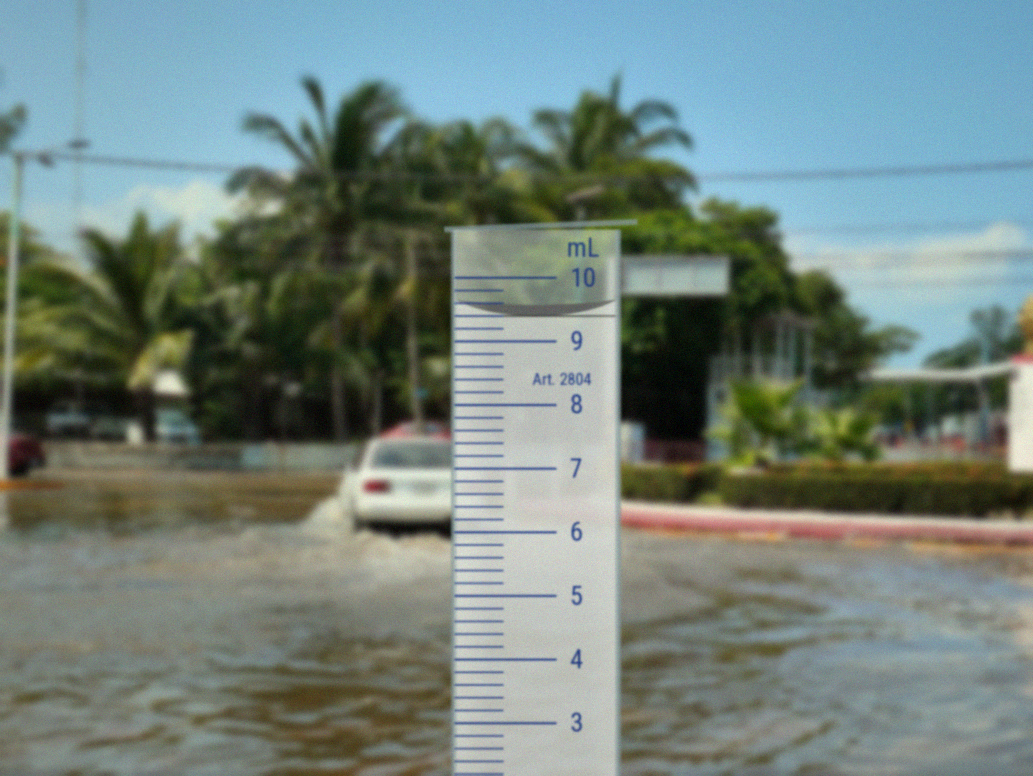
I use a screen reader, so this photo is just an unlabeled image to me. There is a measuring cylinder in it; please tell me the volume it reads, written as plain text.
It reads 9.4 mL
